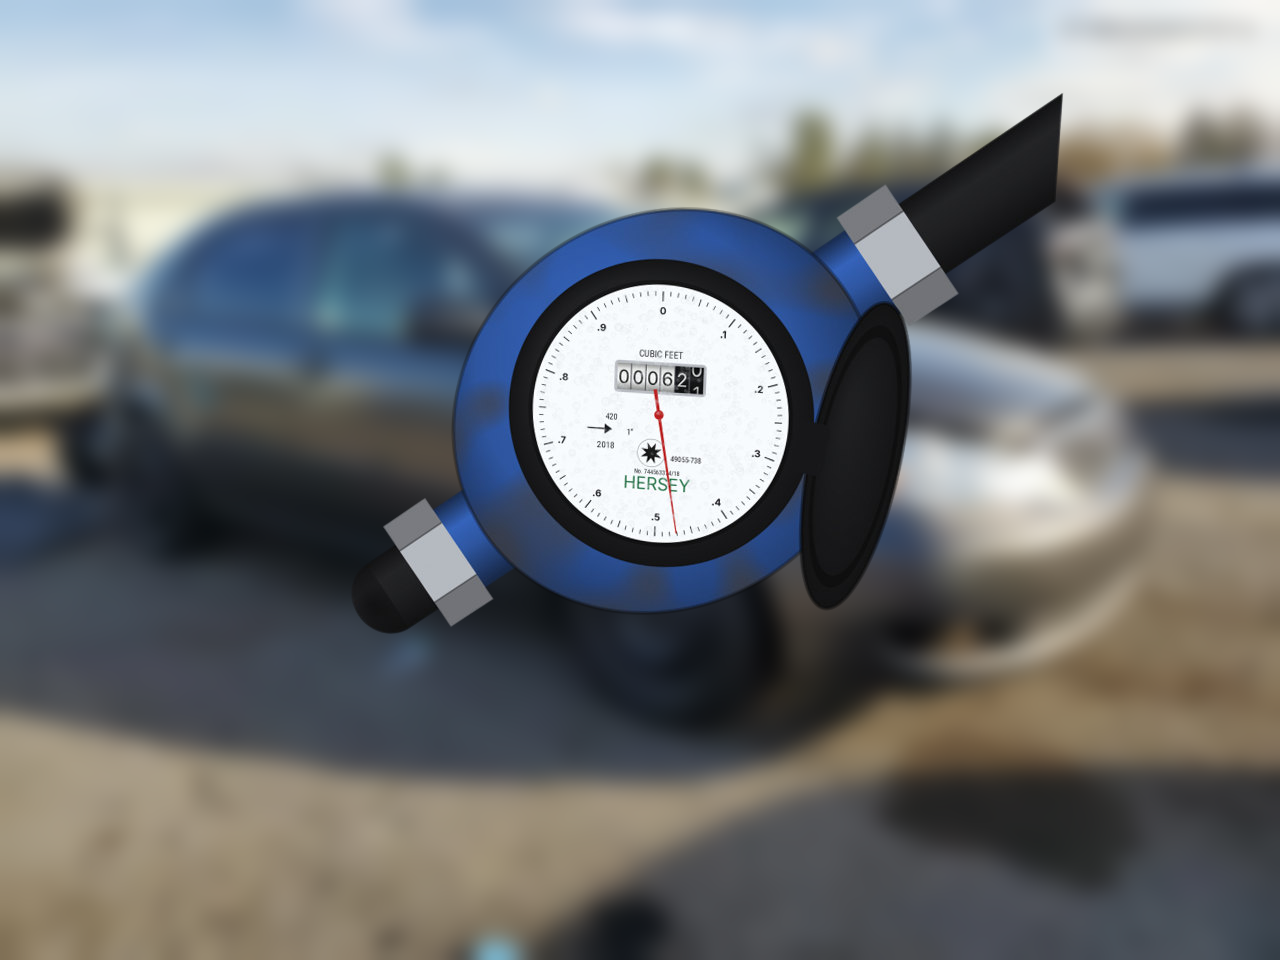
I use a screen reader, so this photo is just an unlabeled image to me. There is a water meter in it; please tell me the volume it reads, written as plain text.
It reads 620.47 ft³
